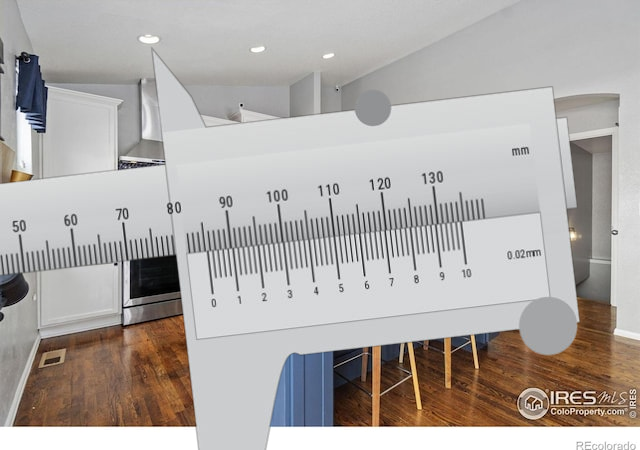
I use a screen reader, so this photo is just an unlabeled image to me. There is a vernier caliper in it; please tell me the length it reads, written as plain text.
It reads 85.5 mm
